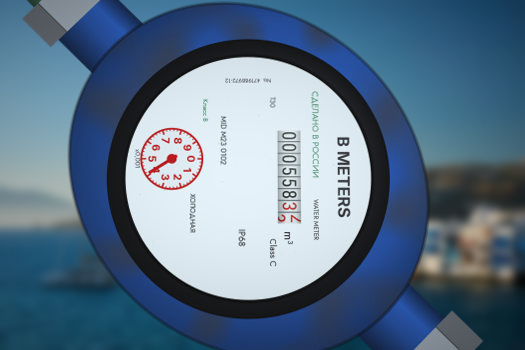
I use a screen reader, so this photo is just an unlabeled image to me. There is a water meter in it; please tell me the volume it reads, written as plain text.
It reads 558.324 m³
